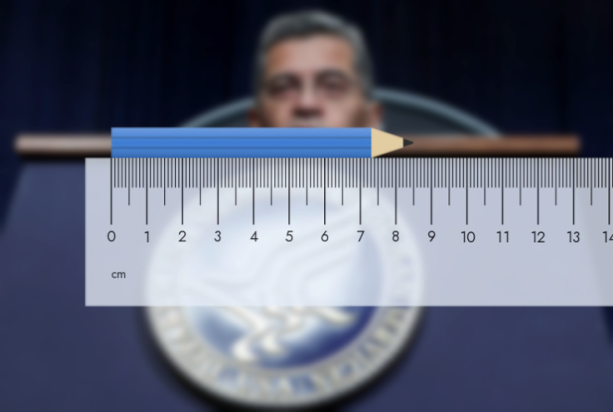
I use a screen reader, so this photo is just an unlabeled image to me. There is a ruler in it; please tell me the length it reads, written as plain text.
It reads 8.5 cm
